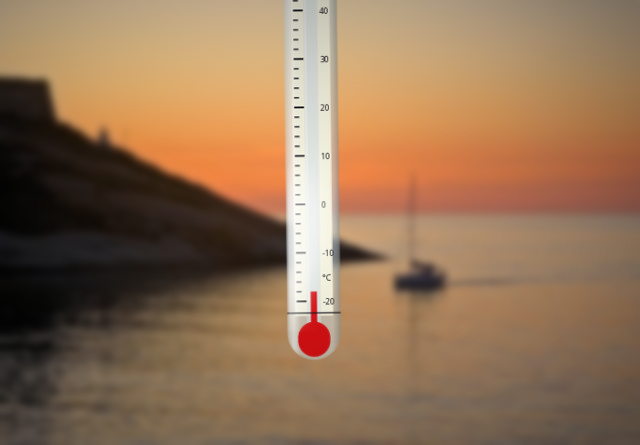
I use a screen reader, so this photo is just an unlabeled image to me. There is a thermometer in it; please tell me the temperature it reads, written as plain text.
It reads -18 °C
